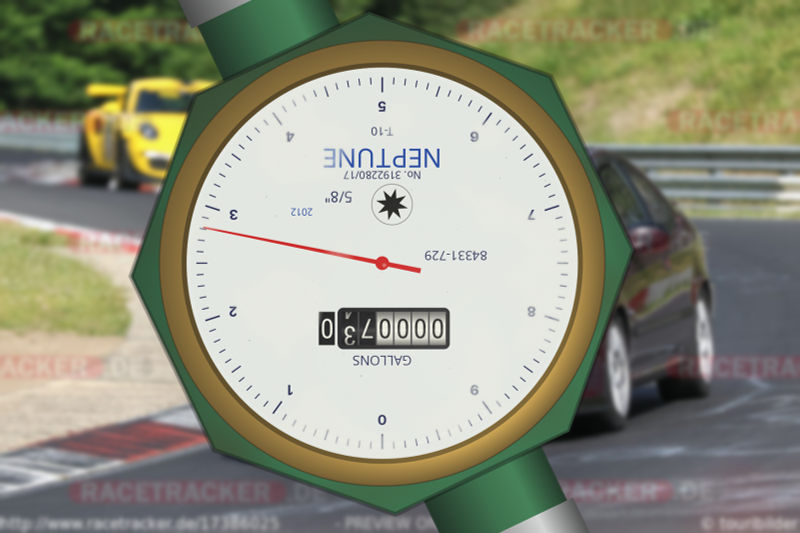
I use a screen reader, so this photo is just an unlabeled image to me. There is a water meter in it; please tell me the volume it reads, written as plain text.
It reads 732.8 gal
